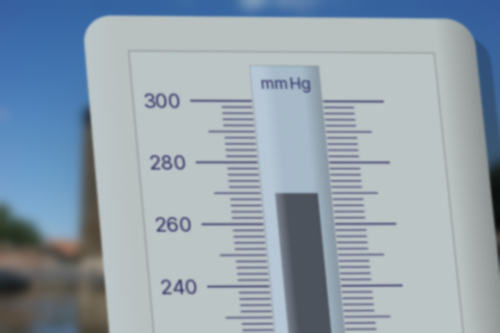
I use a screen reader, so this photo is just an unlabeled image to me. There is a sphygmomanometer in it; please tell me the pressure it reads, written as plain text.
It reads 270 mmHg
